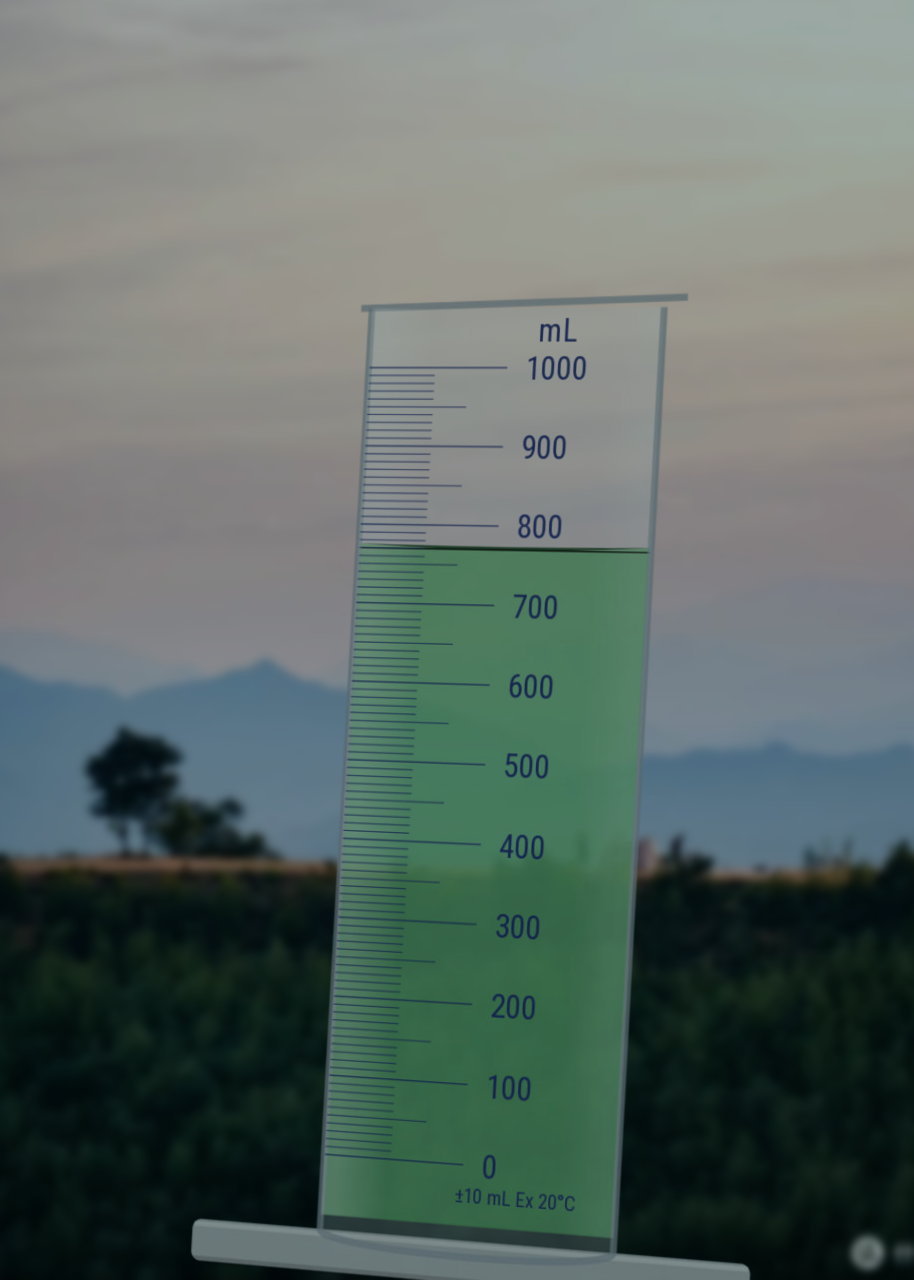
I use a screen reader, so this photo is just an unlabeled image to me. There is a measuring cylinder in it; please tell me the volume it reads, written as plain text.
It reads 770 mL
